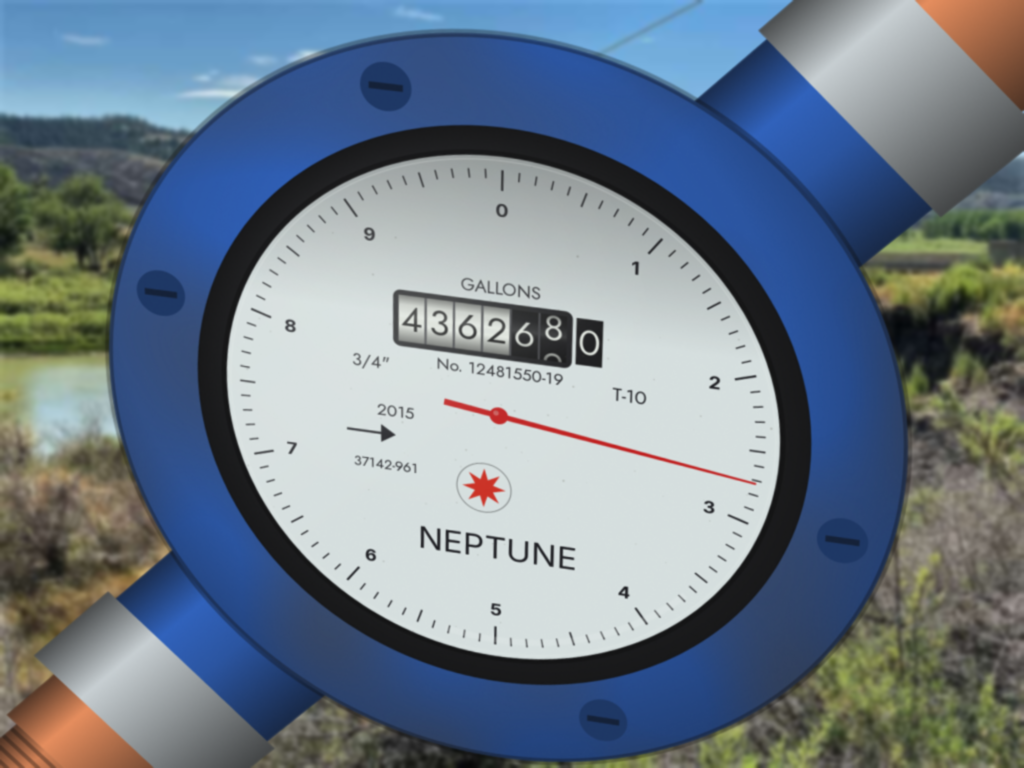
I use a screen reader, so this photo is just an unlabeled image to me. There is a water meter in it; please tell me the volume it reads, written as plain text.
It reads 4362682.7 gal
